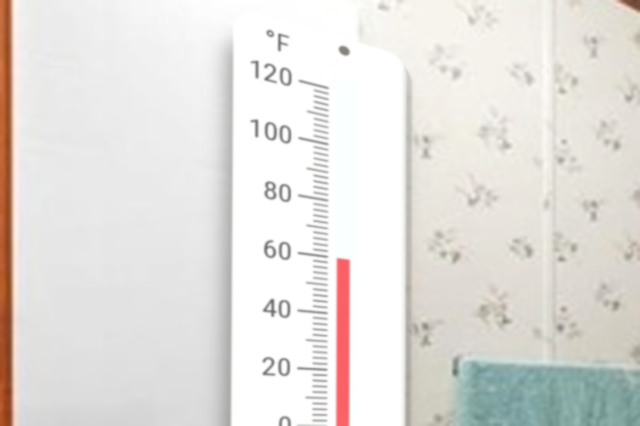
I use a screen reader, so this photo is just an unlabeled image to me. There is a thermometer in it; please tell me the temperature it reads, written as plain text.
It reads 60 °F
